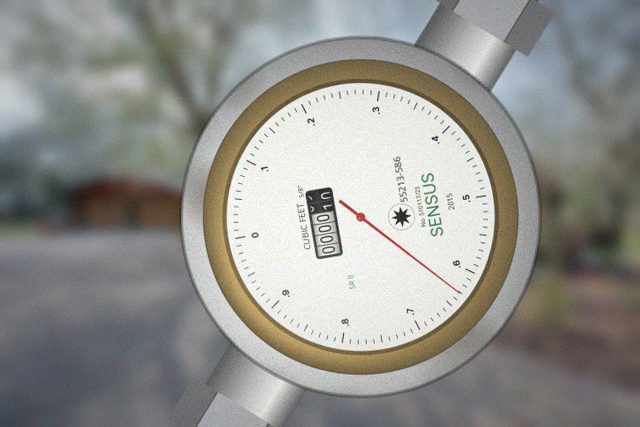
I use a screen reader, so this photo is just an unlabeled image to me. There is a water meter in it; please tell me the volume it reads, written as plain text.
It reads 9.63 ft³
